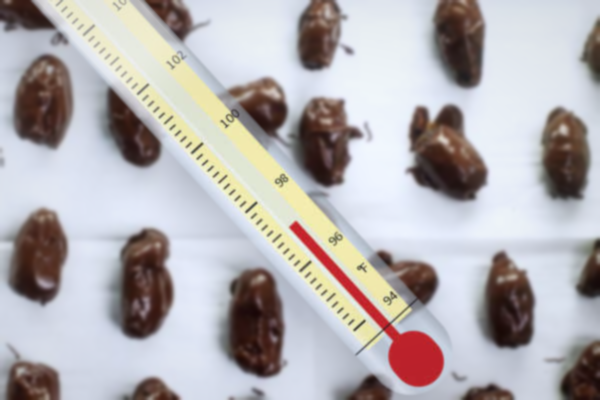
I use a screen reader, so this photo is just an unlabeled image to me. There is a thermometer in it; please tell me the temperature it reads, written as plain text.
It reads 97 °F
